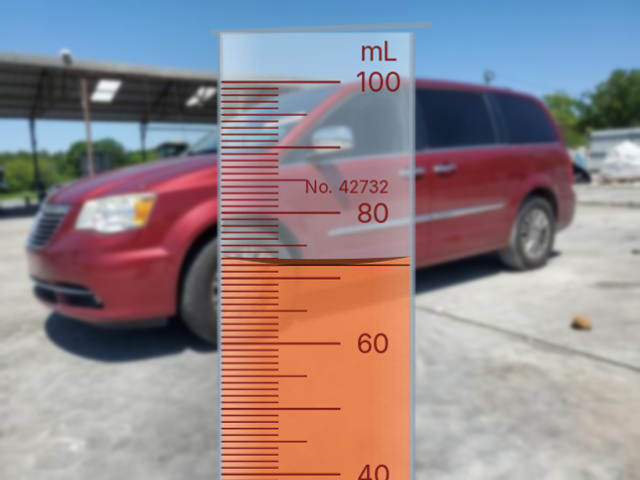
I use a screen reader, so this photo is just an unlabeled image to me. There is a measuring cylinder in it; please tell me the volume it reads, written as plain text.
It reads 72 mL
